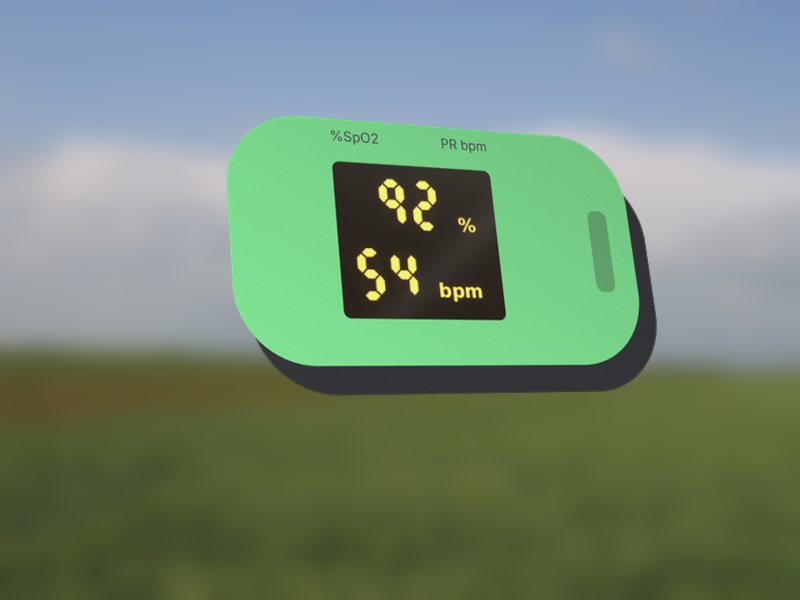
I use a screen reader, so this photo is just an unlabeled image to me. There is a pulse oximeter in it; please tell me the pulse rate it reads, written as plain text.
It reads 54 bpm
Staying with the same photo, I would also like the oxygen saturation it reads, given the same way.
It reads 92 %
